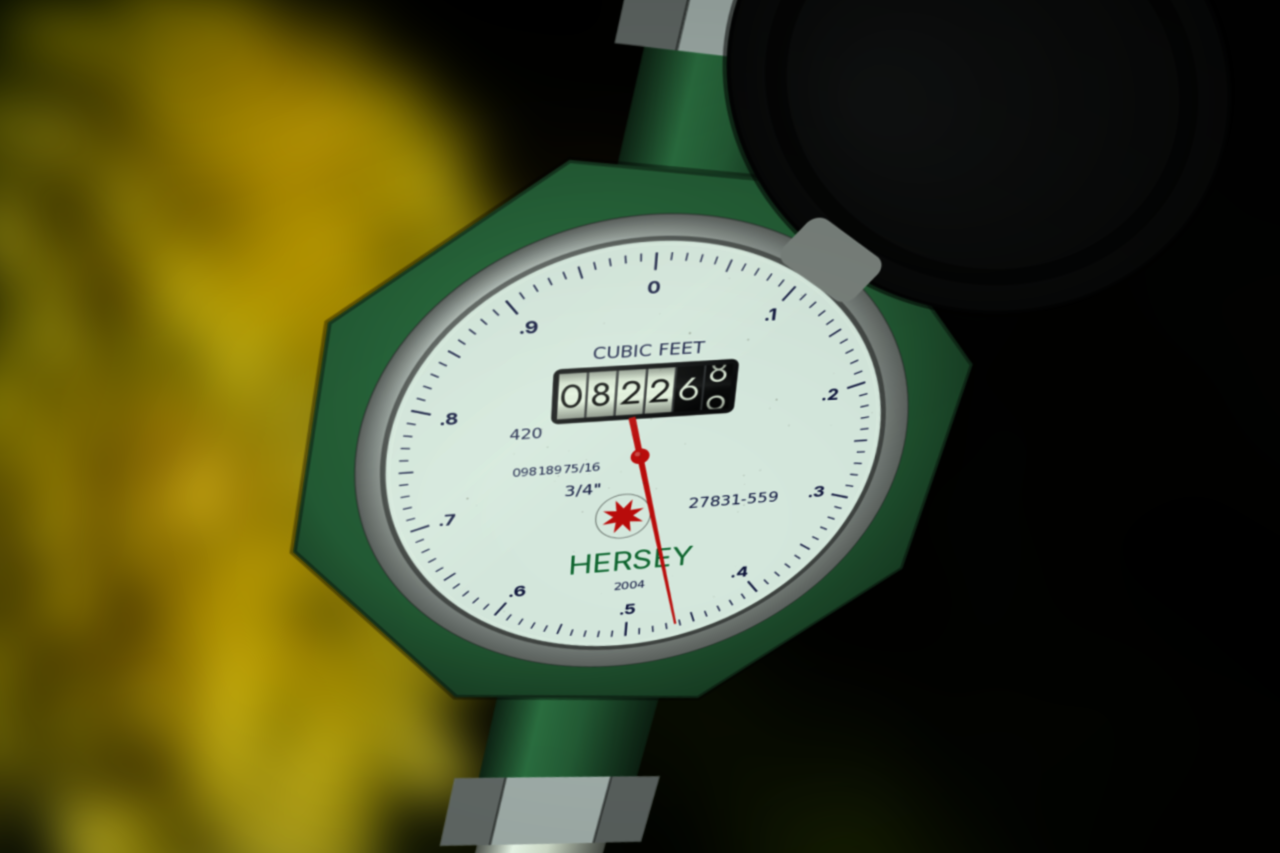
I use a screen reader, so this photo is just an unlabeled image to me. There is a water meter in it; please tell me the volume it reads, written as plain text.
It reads 82268.46 ft³
